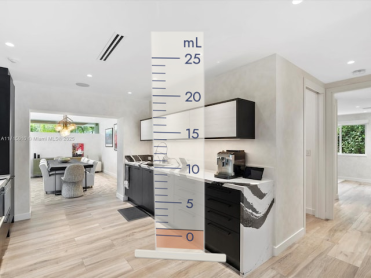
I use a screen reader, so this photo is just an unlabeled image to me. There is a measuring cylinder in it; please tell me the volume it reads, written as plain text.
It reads 1 mL
